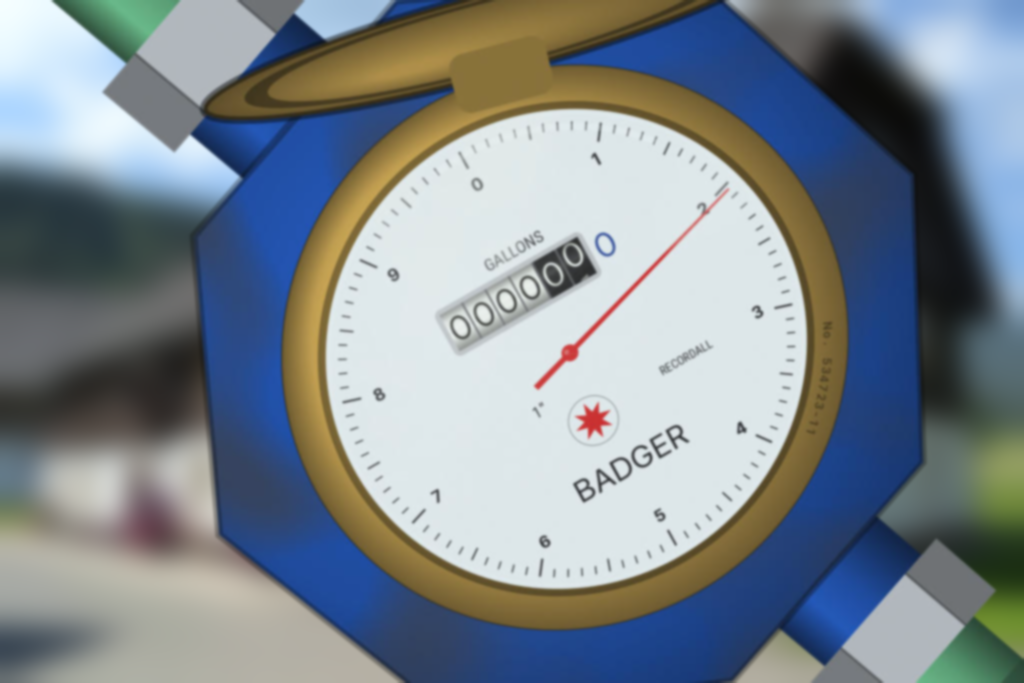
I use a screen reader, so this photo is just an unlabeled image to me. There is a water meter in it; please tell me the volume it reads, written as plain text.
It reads 2.0 gal
